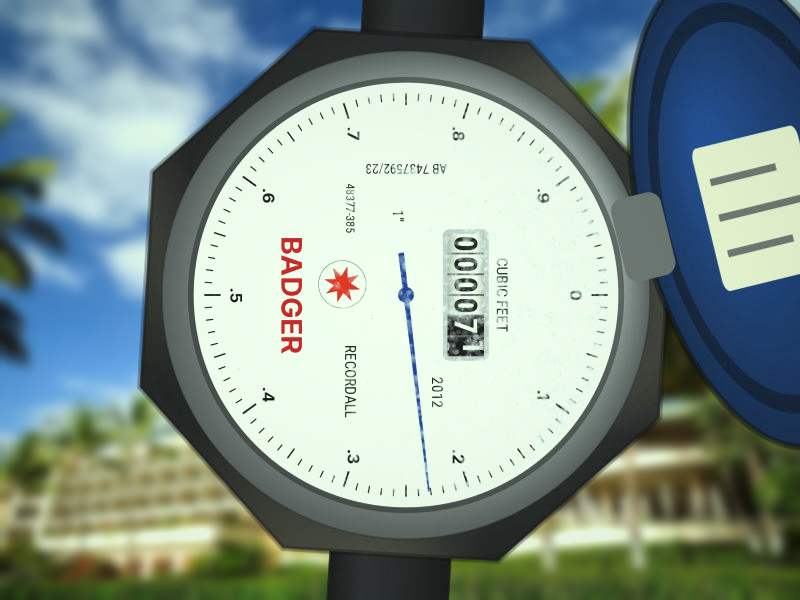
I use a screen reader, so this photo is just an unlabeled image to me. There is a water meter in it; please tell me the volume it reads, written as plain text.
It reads 71.23 ft³
